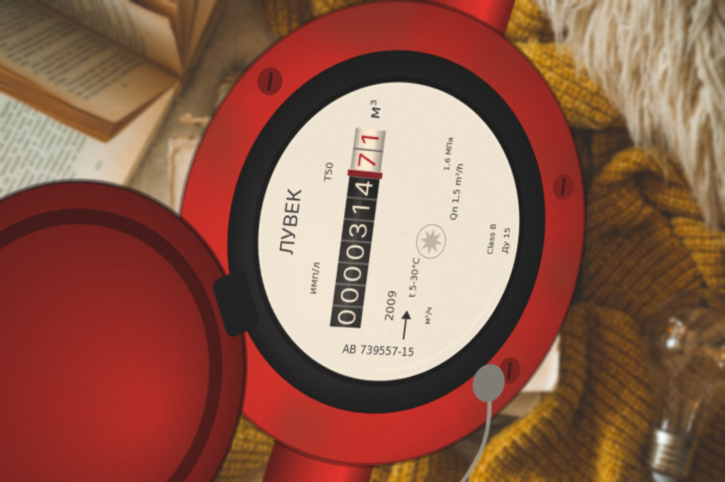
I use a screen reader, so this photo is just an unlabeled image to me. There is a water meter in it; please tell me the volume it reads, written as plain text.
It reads 314.71 m³
